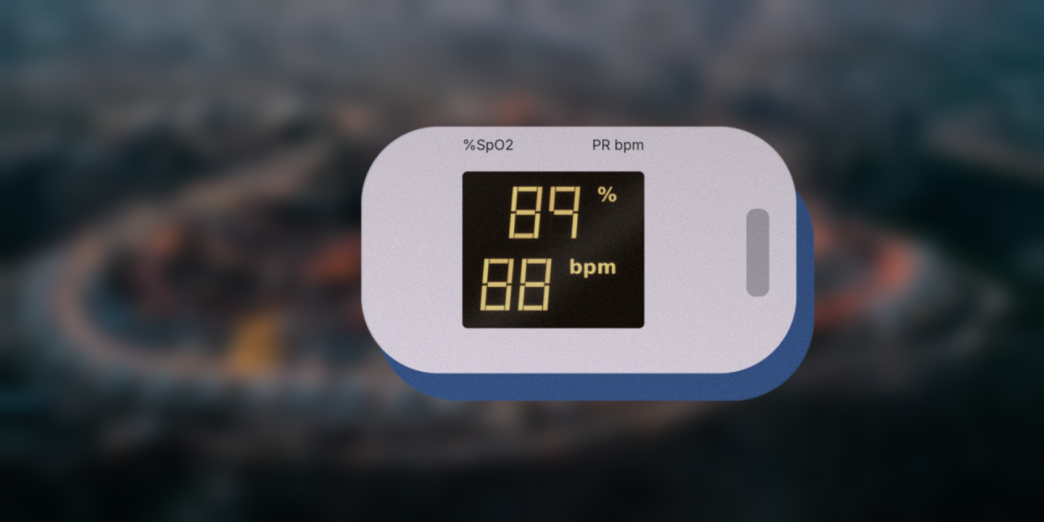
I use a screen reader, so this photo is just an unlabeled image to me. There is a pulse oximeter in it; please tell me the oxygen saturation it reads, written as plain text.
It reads 89 %
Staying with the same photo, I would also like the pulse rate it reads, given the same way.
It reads 88 bpm
